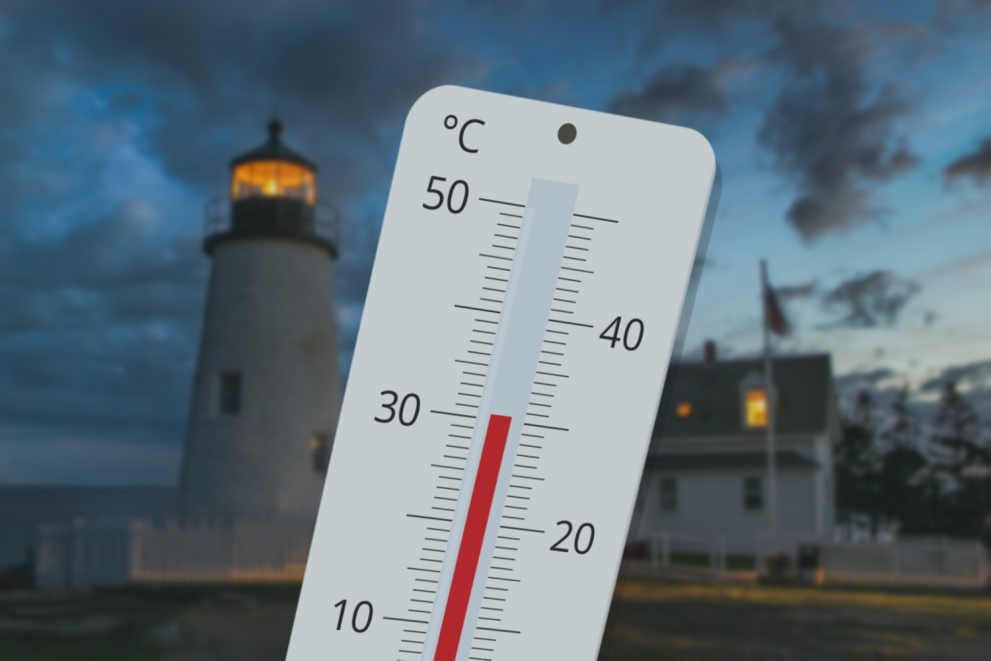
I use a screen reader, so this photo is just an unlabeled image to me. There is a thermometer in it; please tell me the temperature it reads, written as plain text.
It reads 30.5 °C
